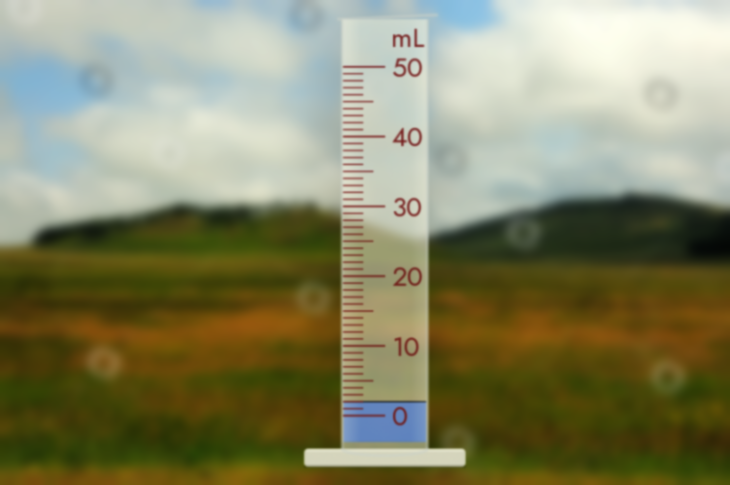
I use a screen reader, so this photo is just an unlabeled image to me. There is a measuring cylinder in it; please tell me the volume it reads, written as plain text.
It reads 2 mL
